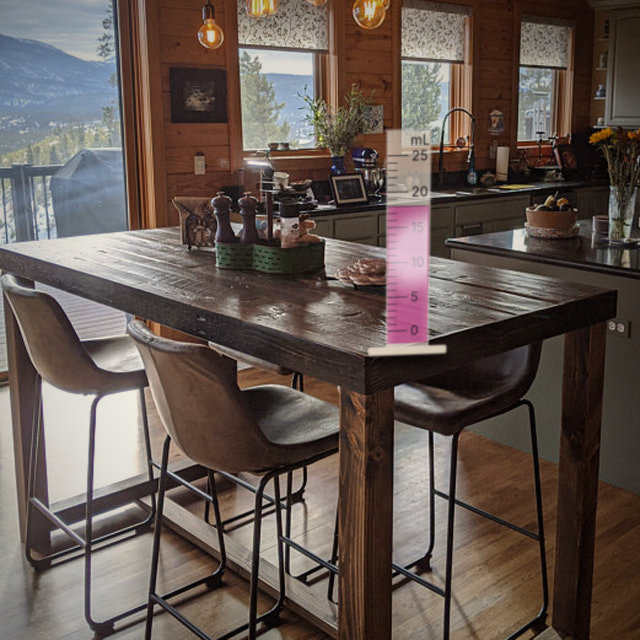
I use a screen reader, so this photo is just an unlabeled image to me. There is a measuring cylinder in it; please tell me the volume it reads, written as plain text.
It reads 18 mL
